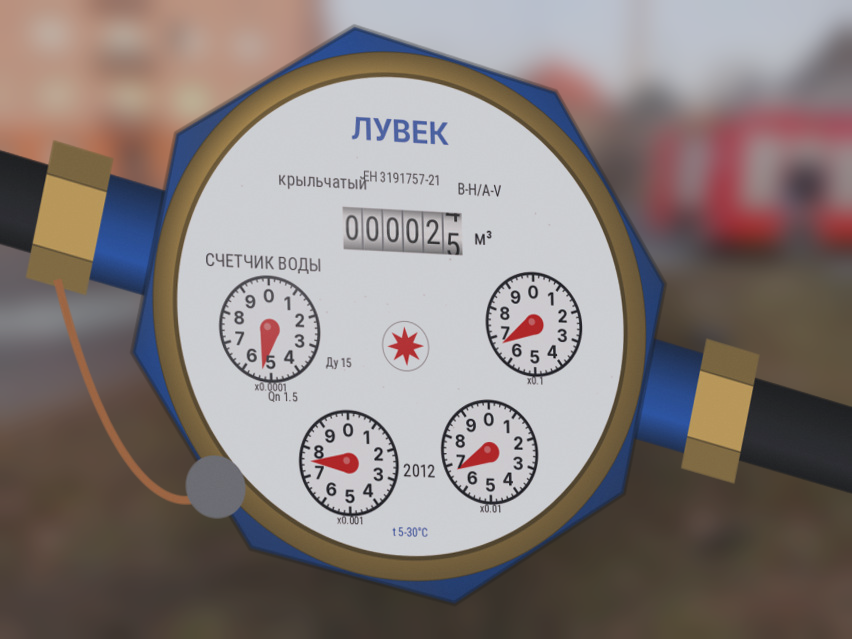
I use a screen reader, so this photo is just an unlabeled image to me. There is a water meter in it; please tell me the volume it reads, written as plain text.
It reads 24.6675 m³
